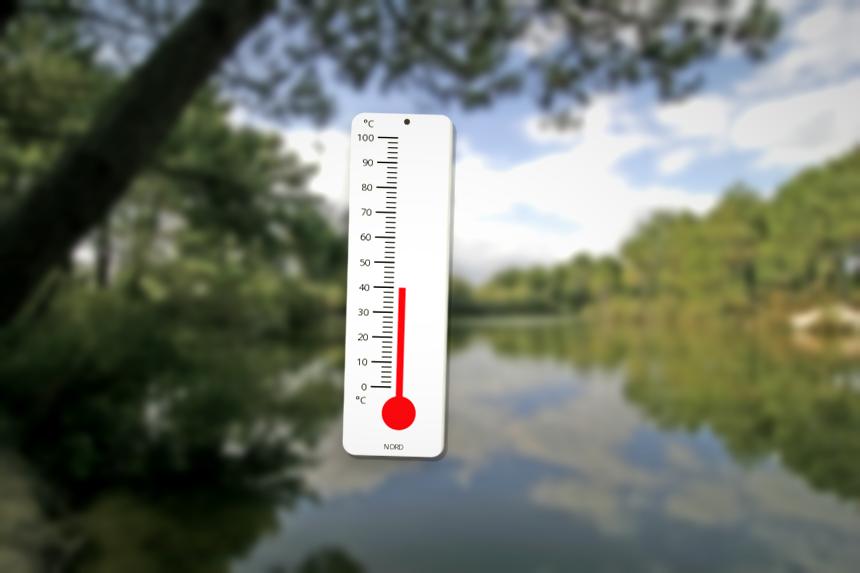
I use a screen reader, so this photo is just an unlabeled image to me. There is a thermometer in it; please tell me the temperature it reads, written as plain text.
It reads 40 °C
